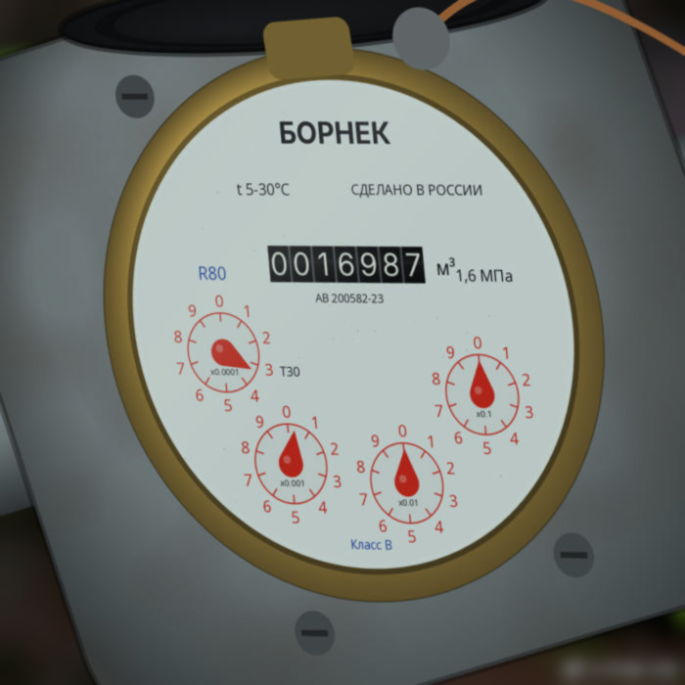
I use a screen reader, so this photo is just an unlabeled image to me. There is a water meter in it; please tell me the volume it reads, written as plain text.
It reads 16987.0003 m³
